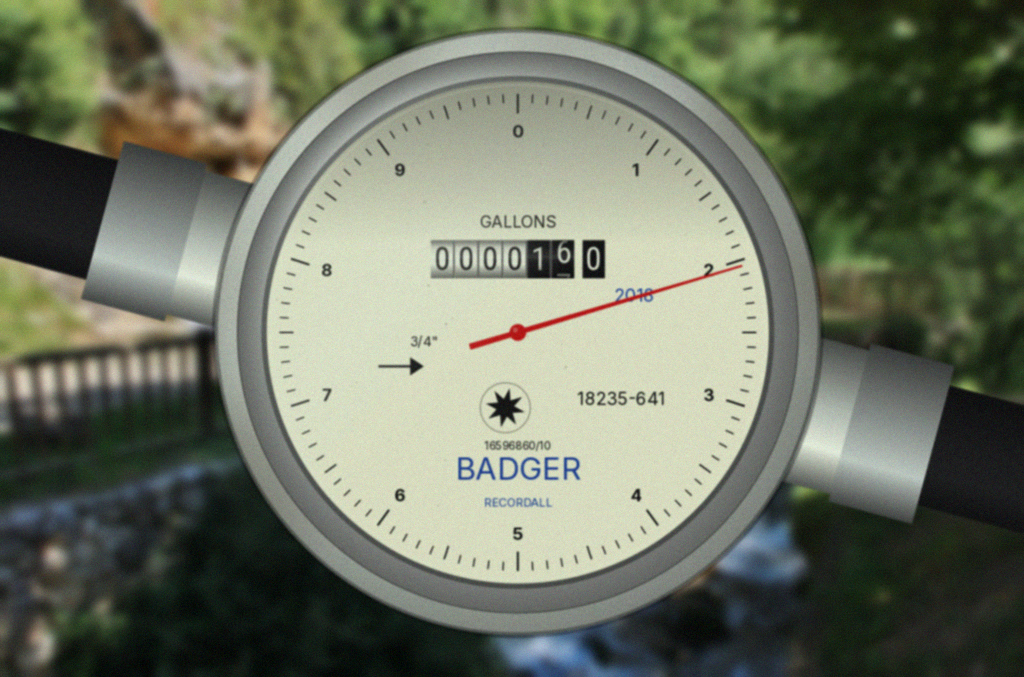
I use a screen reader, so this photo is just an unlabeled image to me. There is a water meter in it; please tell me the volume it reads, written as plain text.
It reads 162.0 gal
